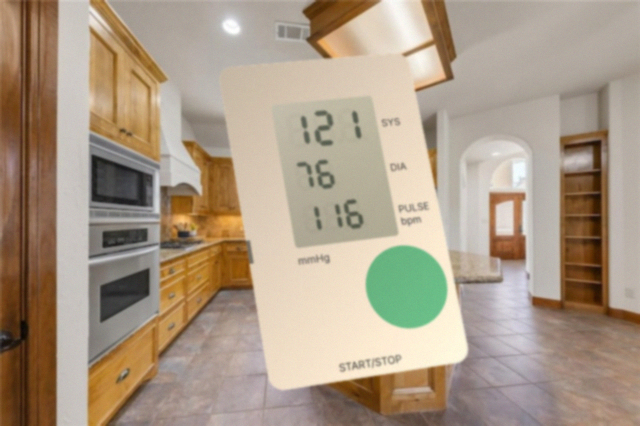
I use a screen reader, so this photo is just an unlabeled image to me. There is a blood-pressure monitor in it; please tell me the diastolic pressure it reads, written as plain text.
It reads 76 mmHg
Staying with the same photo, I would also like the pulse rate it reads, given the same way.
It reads 116 bpm
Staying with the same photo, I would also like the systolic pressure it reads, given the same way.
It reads 121 mmHg
